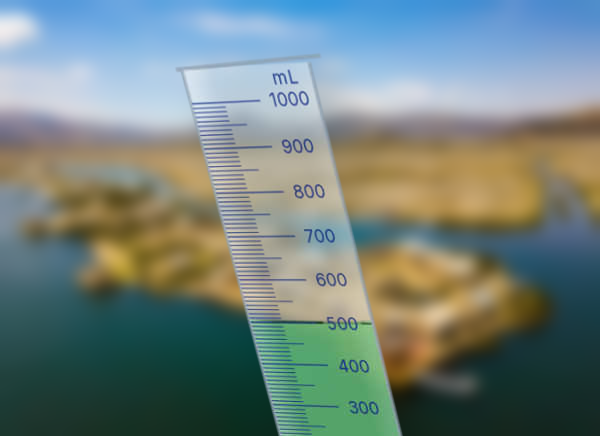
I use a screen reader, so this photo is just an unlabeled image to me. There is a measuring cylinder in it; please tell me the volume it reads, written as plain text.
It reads 500 mL
